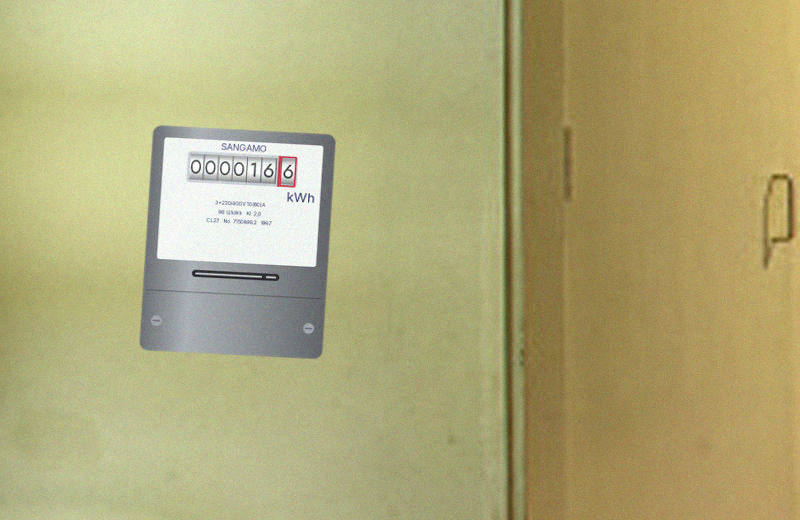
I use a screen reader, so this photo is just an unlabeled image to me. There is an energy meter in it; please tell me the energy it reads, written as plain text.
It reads 16.6 kWh
